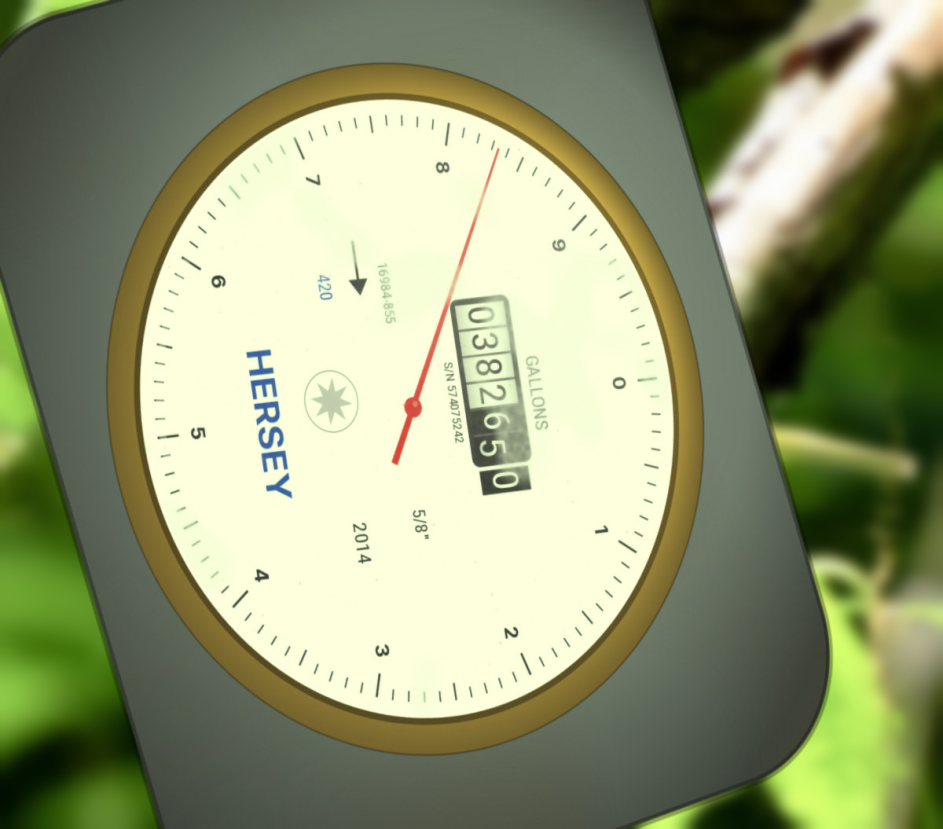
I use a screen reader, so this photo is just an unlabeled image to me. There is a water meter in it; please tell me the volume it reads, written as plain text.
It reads 382648.3 gal
